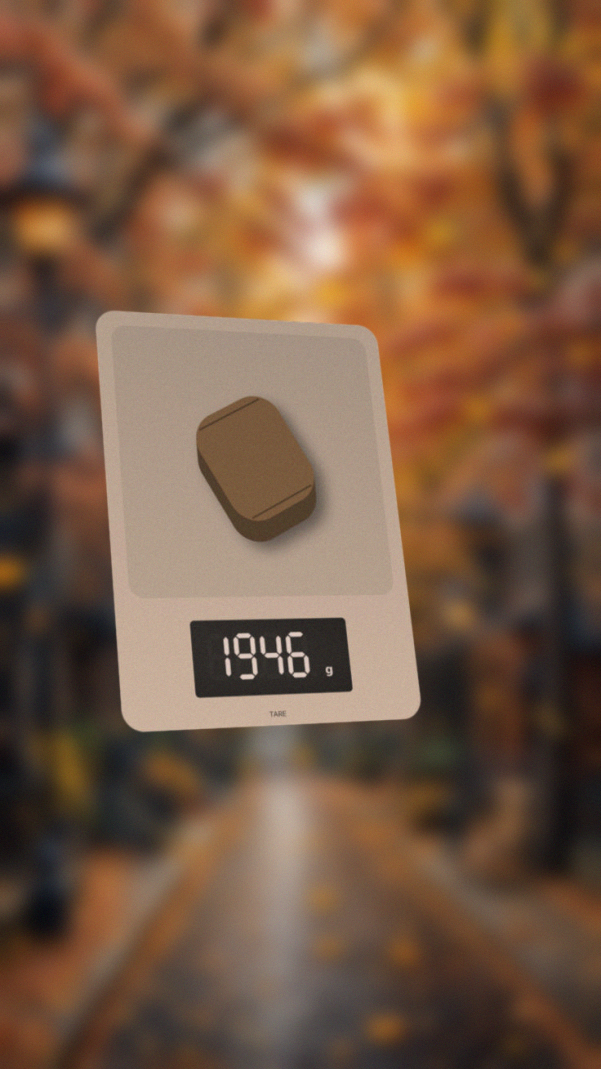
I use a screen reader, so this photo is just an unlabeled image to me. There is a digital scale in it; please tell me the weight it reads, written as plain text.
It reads 1946 g
